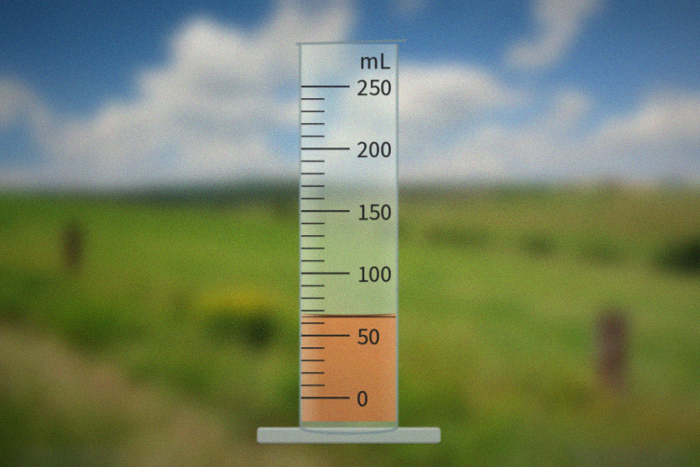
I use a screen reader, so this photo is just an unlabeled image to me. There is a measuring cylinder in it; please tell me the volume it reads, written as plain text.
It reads 65 mL
